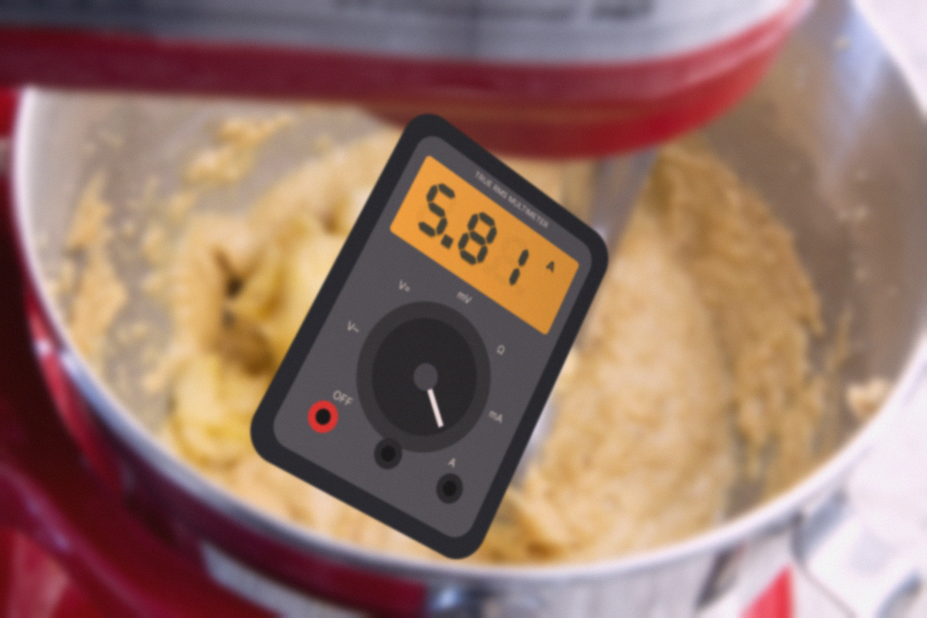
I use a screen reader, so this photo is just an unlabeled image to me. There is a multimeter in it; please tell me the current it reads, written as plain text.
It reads 5.81 A
